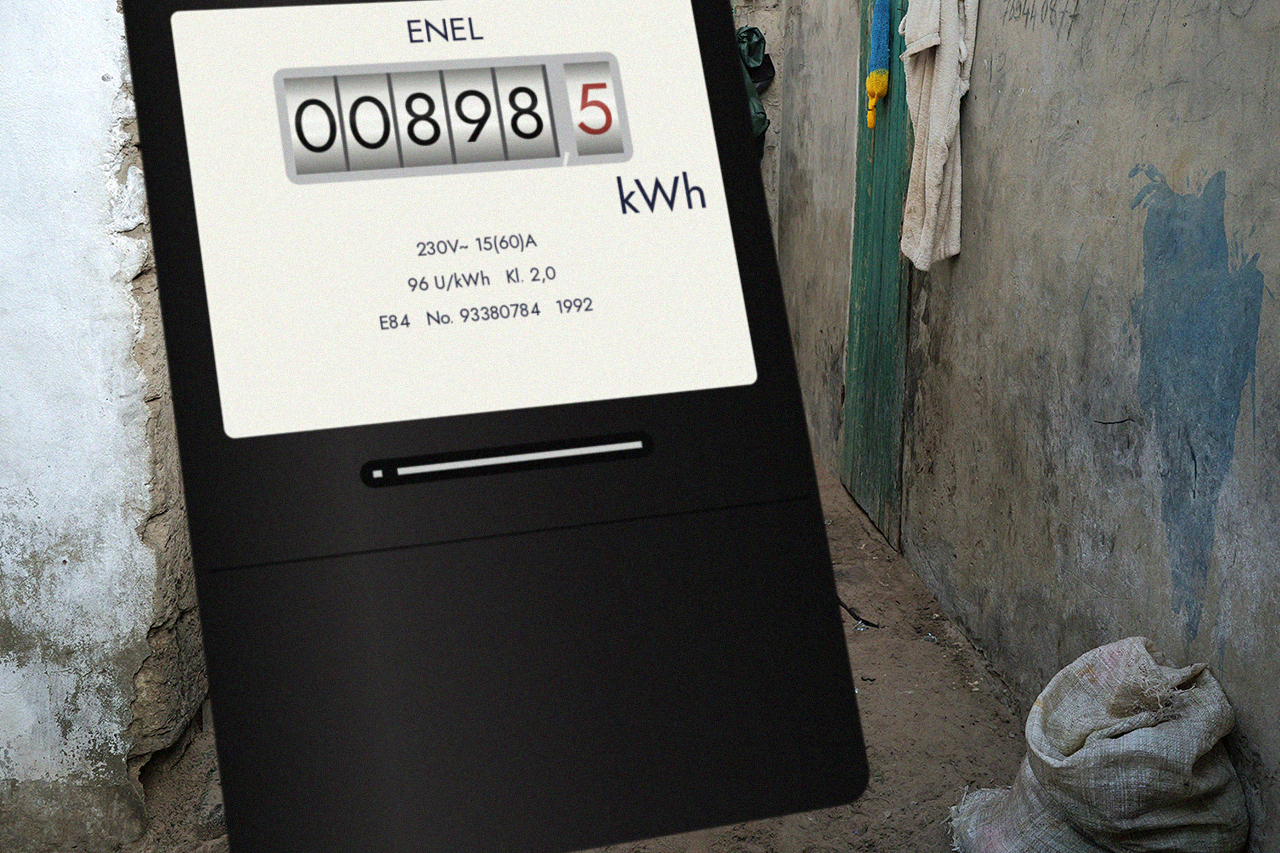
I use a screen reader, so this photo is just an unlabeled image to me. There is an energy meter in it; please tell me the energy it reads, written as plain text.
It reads 898.5 kWh
